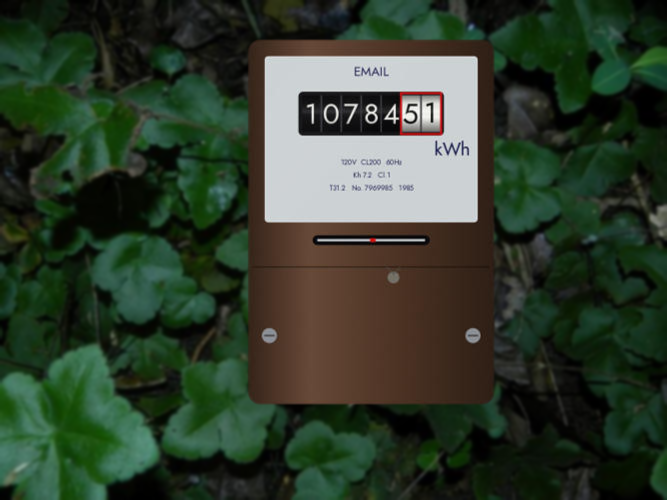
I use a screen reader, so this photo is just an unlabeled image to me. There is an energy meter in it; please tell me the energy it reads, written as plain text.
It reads 10784.51 kWh
